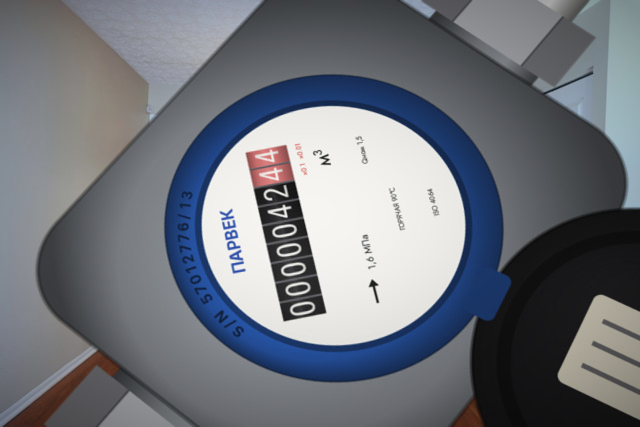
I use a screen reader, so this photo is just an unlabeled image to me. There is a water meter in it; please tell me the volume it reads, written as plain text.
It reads 42.44 m³
